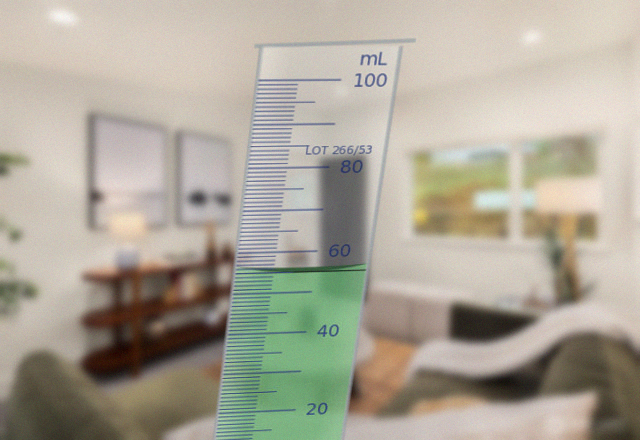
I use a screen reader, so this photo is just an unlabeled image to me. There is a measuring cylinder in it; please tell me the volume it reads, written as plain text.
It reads 55 mL
